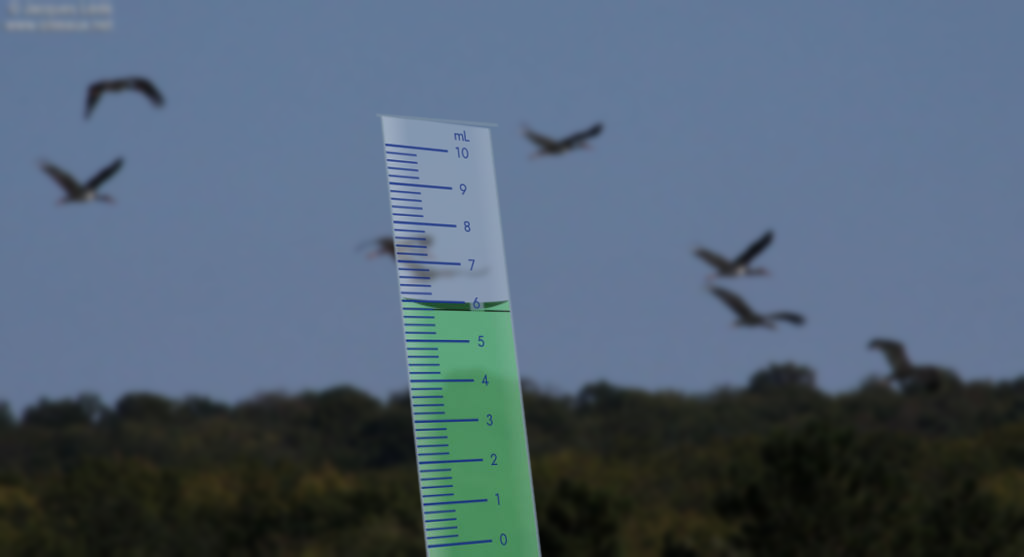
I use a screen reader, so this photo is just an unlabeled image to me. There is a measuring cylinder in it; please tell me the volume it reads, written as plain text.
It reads 5.8 mL
